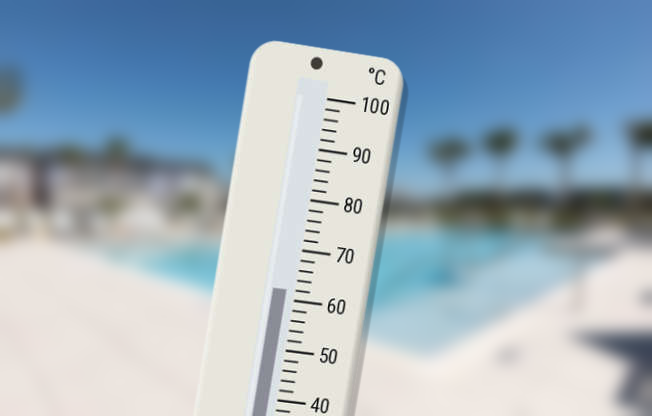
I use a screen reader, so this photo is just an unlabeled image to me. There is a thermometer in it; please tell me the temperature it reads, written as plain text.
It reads 62 °C
